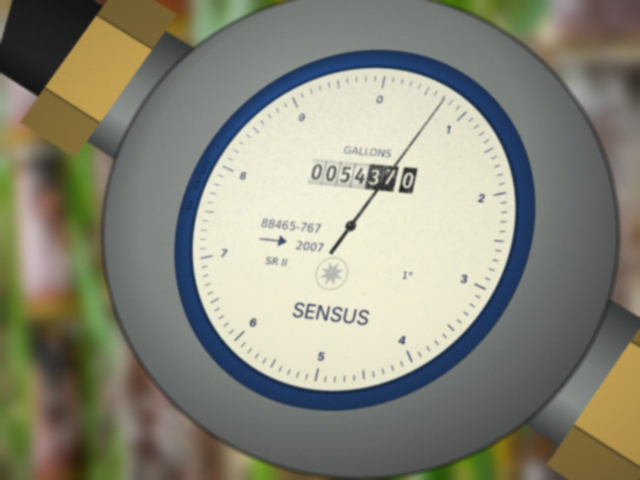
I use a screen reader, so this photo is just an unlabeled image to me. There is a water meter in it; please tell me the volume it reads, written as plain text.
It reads 54370.7 gal
